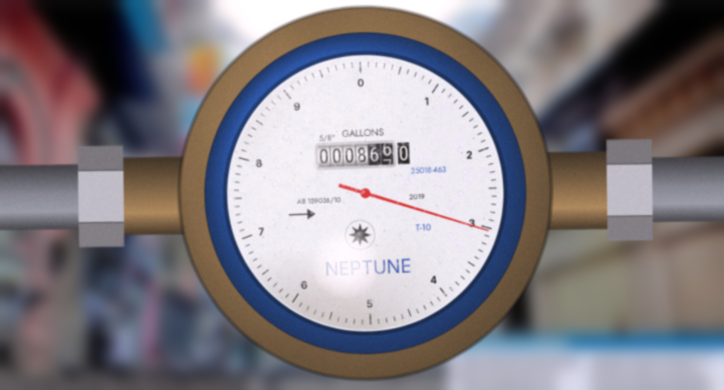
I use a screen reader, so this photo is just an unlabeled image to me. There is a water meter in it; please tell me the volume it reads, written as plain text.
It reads 8663.0 gal
